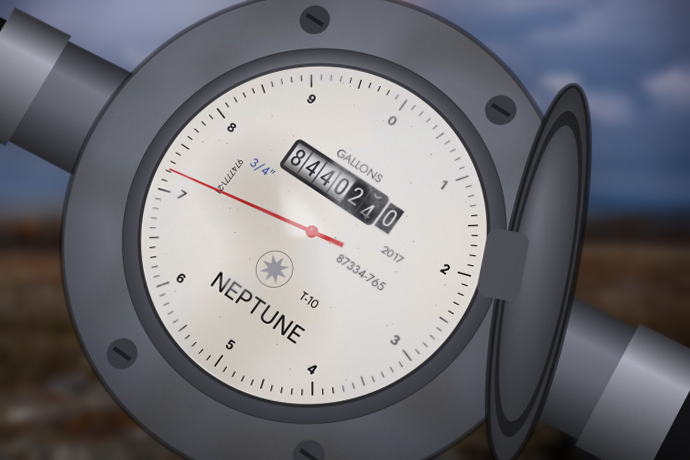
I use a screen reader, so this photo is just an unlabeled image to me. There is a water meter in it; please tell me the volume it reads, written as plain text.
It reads 8440237.2 gal
